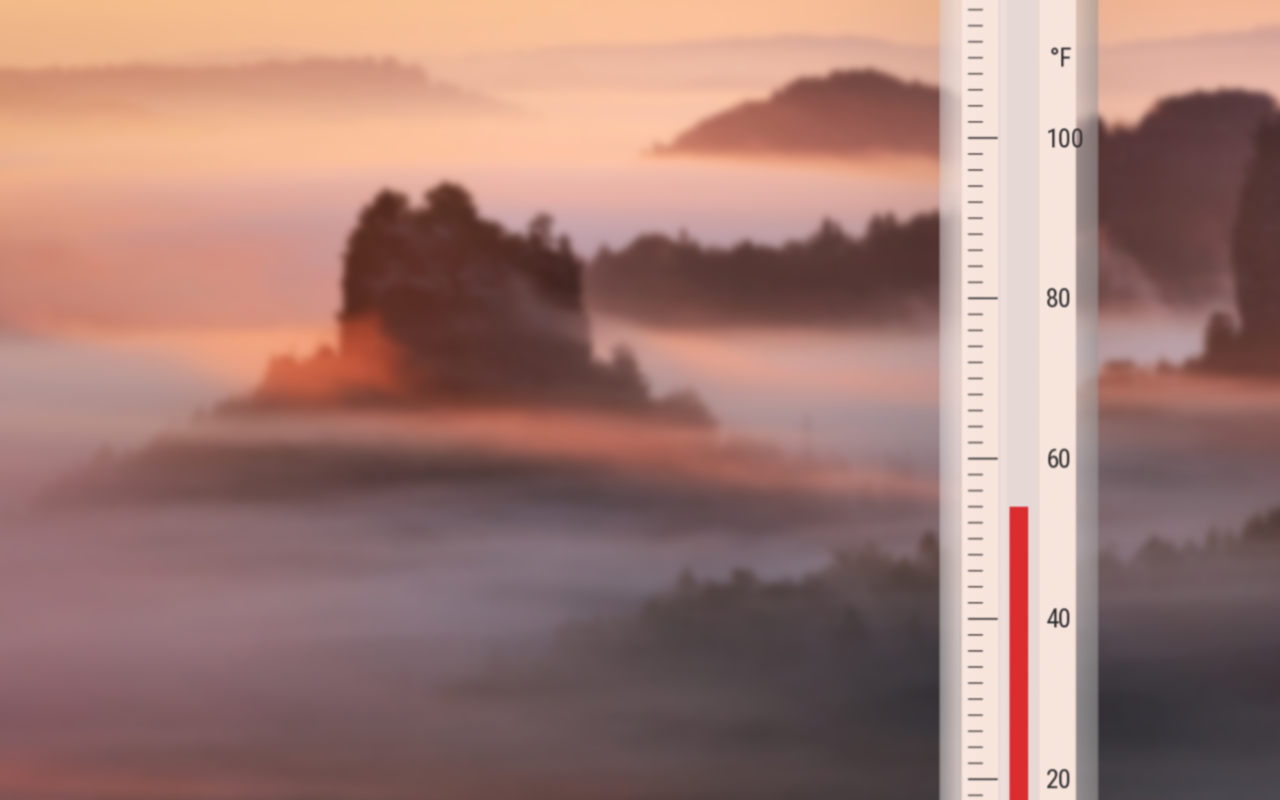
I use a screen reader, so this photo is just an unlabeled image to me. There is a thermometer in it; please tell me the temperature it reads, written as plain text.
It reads 54 °F
